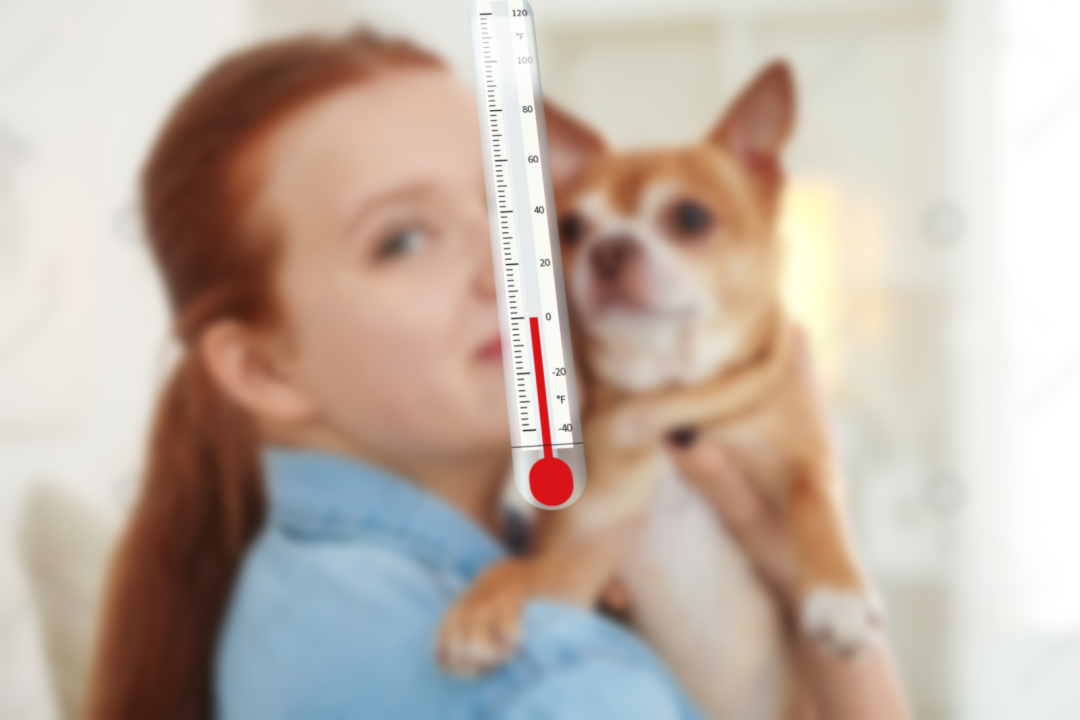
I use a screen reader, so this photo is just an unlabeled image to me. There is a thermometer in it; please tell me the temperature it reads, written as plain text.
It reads 0 °F
